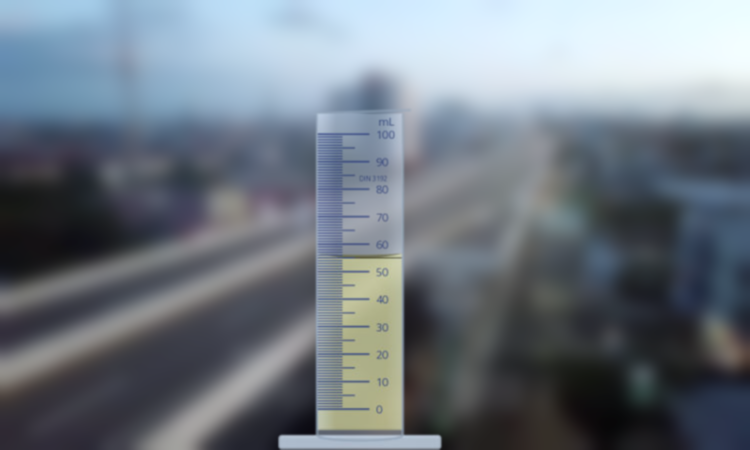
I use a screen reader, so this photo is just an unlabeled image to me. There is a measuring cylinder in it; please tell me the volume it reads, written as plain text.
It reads 55 mL
